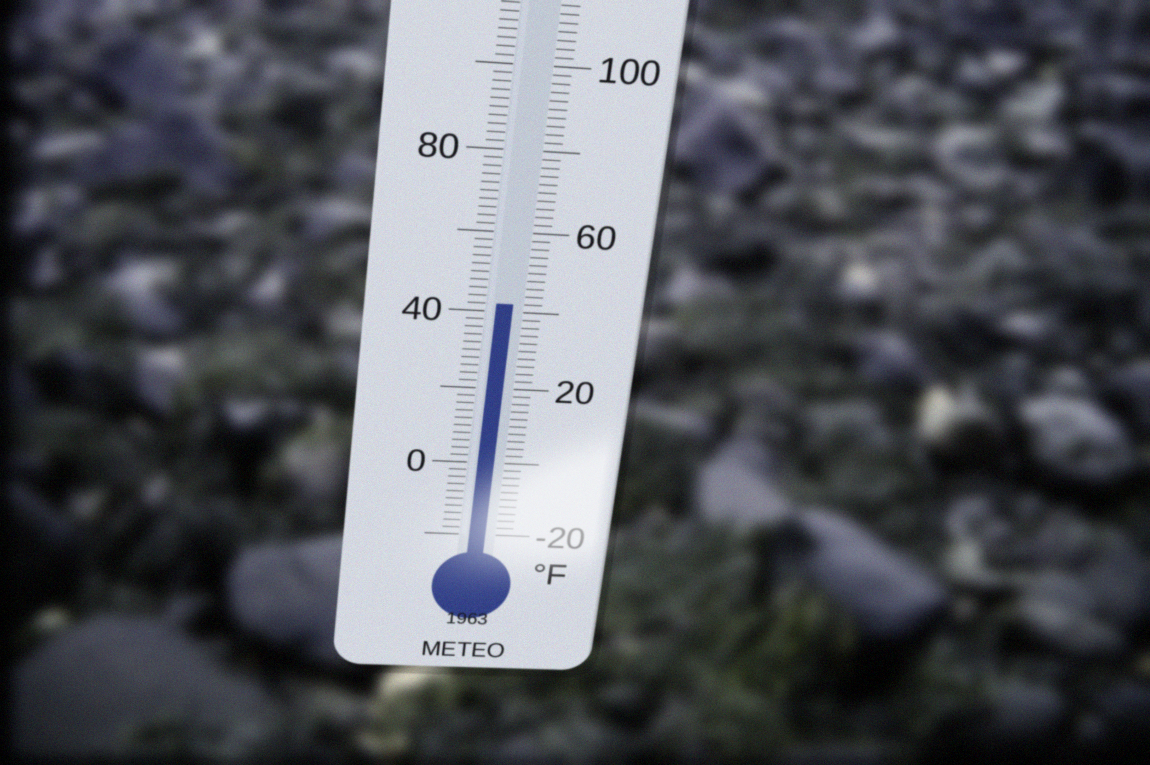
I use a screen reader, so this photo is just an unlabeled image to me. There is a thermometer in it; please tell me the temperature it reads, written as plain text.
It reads 42 °F
